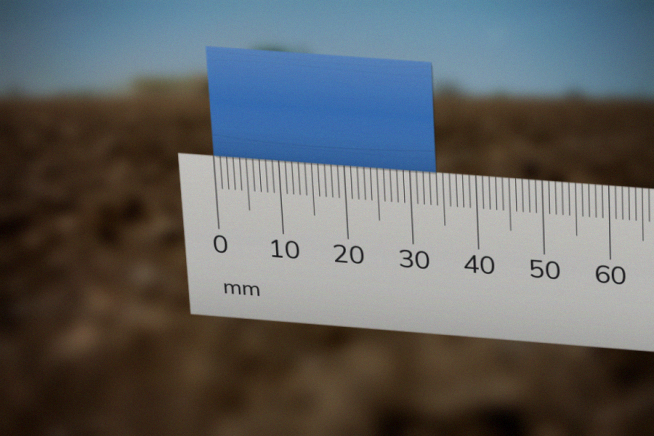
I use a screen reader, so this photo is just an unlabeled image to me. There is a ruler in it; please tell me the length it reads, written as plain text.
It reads 34 mm
